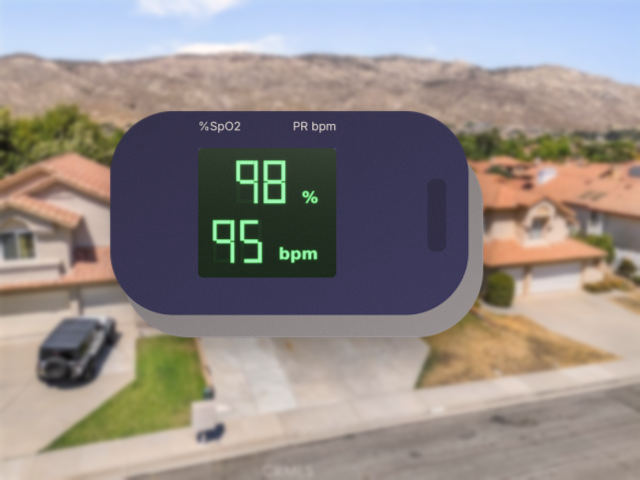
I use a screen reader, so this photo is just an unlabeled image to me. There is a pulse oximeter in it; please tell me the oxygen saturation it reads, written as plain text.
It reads 98 %
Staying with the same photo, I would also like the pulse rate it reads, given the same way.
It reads 95 bpm
